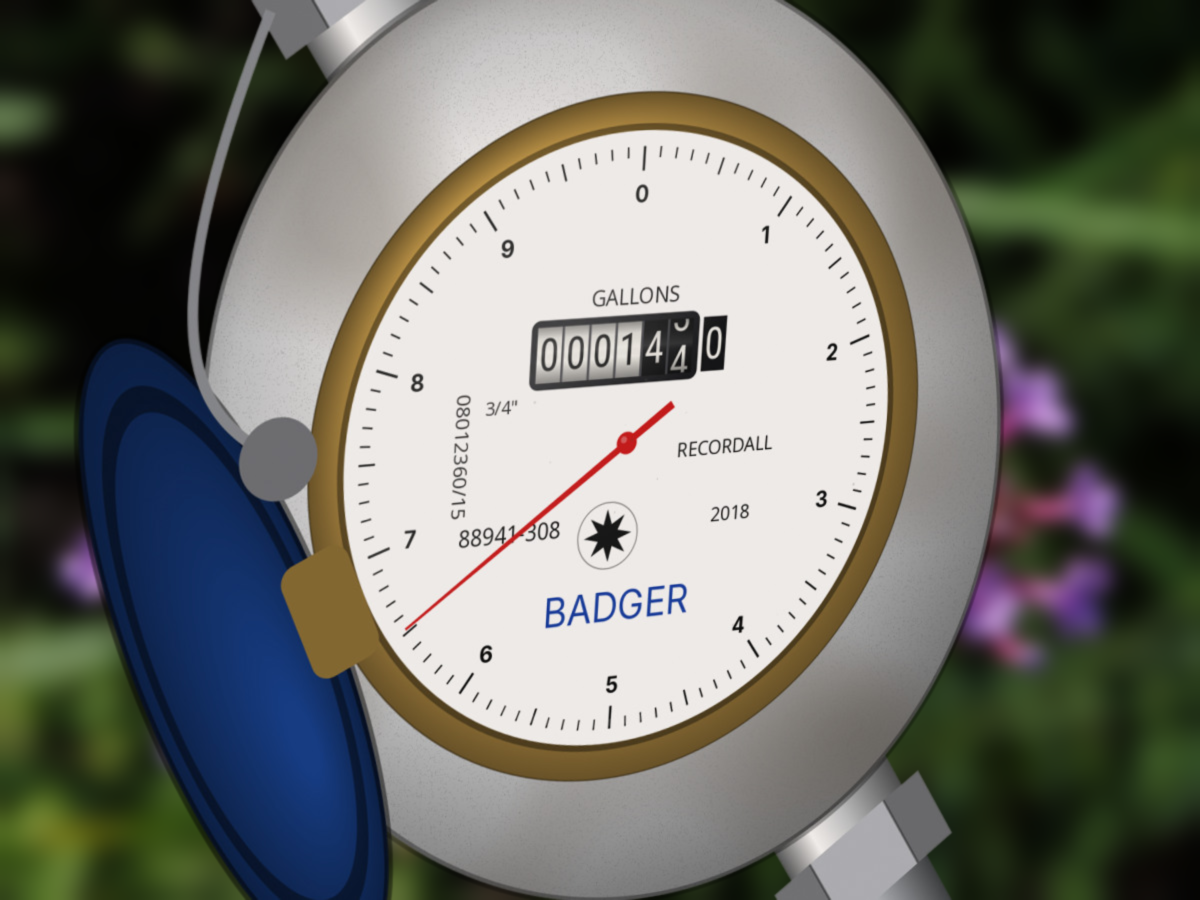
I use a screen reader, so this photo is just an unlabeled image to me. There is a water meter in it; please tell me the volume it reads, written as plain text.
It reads 1436.5 gal
